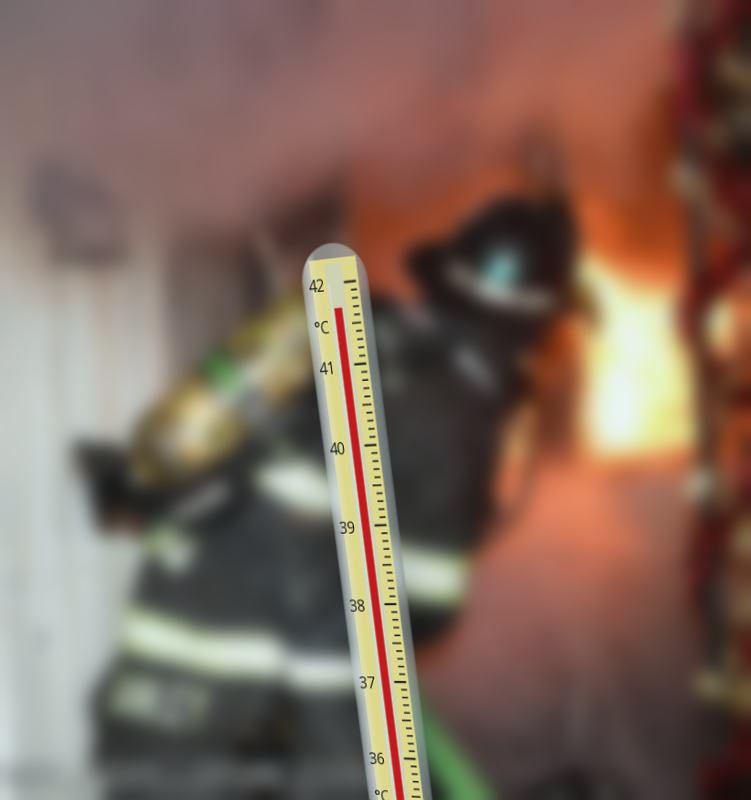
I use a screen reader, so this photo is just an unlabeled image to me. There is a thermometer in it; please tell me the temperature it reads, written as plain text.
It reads 41.7 °C
